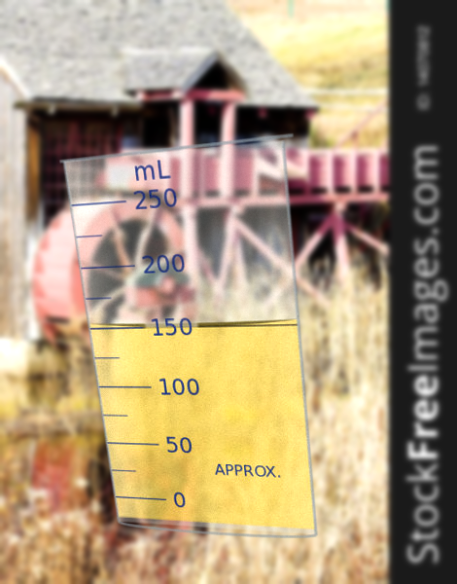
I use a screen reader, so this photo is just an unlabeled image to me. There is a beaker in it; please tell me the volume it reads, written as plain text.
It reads 150 mL
